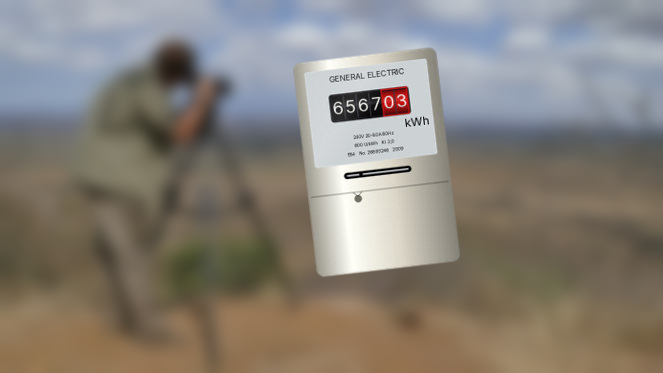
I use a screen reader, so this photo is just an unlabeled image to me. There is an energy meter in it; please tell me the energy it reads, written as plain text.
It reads 6567.03 kWh
